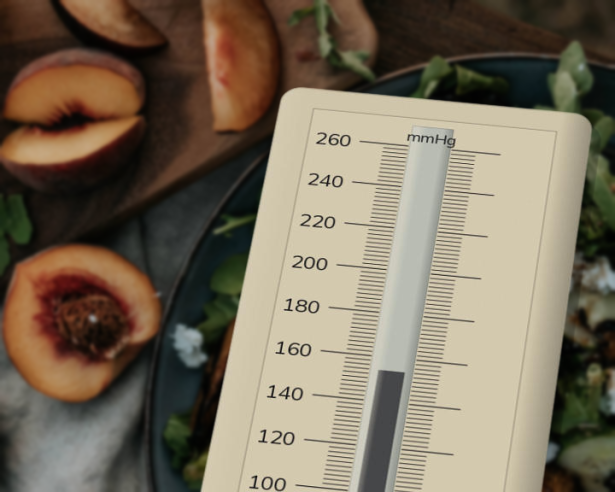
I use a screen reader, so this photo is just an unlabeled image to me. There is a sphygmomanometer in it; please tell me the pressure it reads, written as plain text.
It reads 154 mmHg
